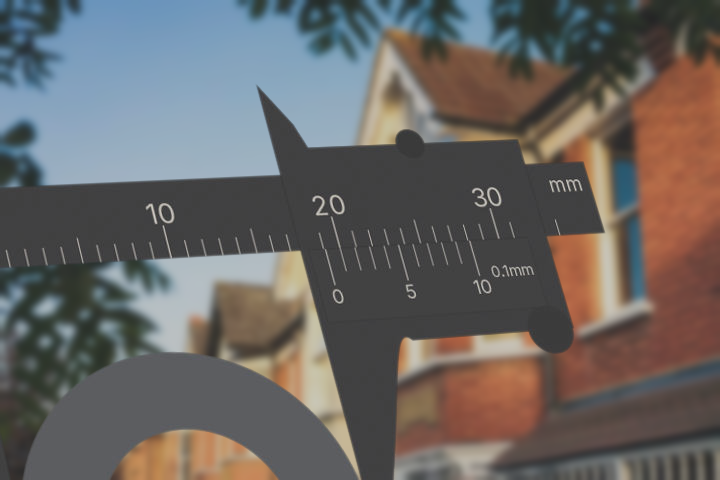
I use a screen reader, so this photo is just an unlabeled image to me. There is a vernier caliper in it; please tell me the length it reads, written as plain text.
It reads 19.1 mm
